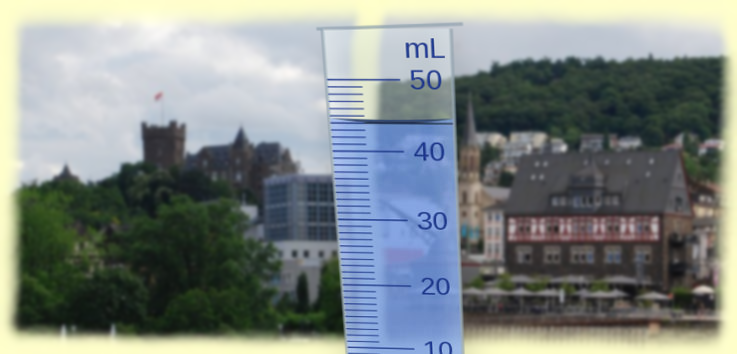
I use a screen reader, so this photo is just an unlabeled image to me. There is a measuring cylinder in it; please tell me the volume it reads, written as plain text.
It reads 44 mL
